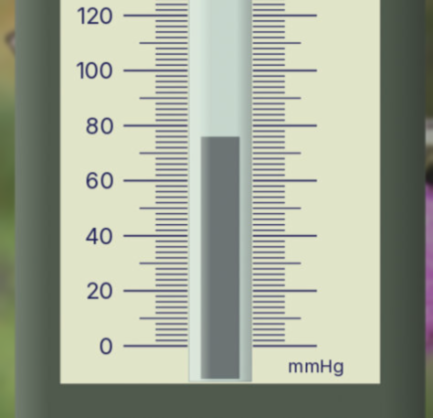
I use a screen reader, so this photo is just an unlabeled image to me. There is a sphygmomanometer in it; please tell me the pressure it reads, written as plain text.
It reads 76 mmHg
